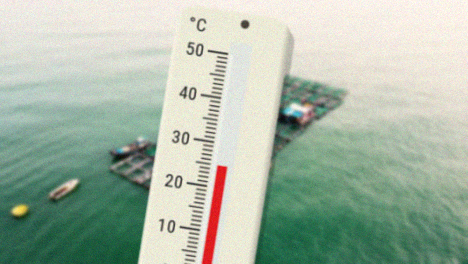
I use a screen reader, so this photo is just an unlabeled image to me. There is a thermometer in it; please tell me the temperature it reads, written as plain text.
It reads 25 °C
